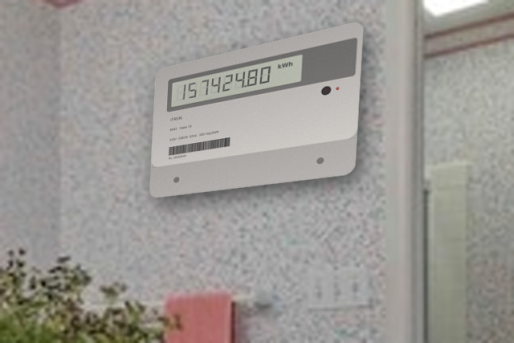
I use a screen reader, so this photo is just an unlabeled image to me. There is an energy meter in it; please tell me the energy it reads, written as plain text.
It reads 157424.80 kWh
